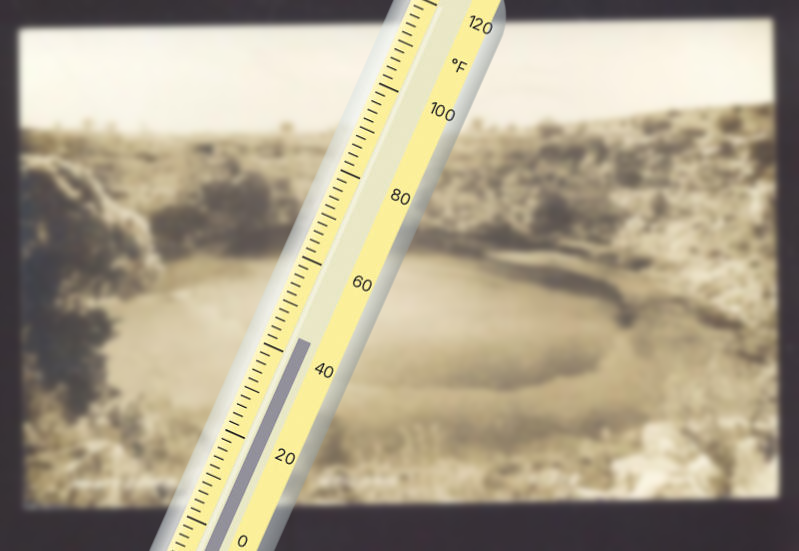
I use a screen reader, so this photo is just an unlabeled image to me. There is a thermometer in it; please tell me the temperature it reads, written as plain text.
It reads 44 °F
